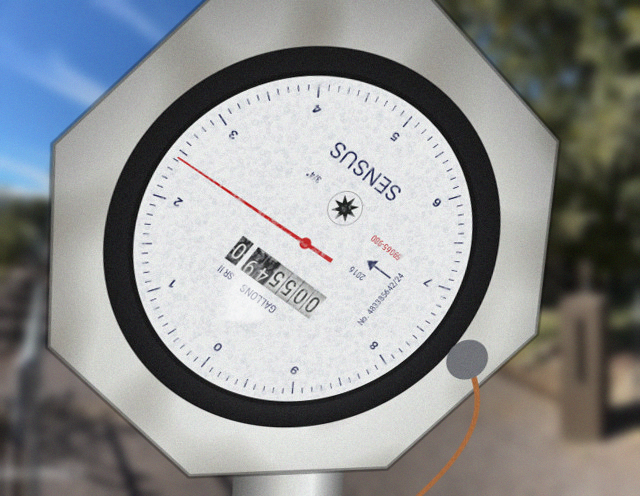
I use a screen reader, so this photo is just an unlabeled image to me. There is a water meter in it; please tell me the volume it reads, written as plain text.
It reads 55492.4 gal
